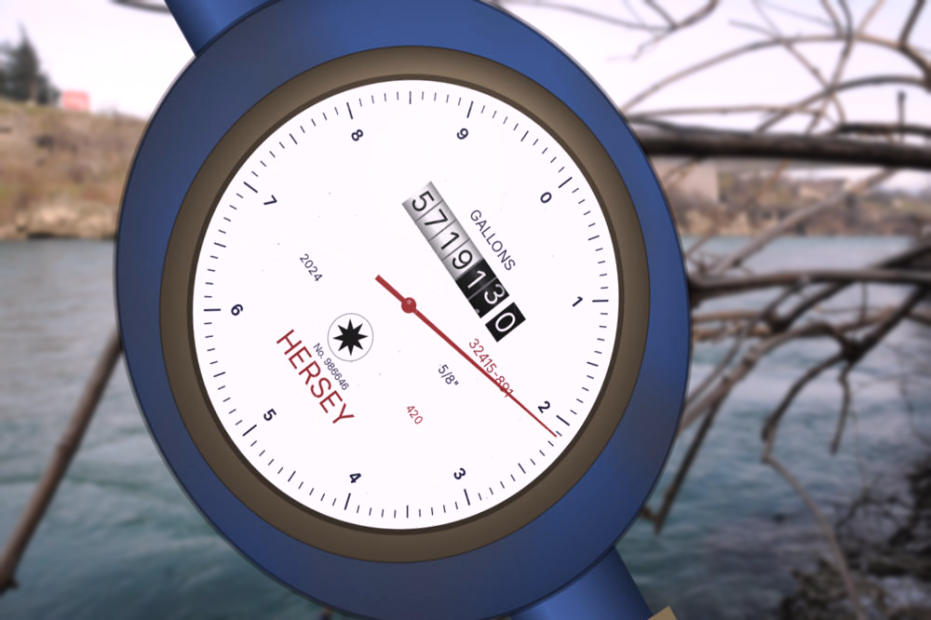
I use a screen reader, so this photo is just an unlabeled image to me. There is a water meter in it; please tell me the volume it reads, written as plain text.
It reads 5719132.1 gal
